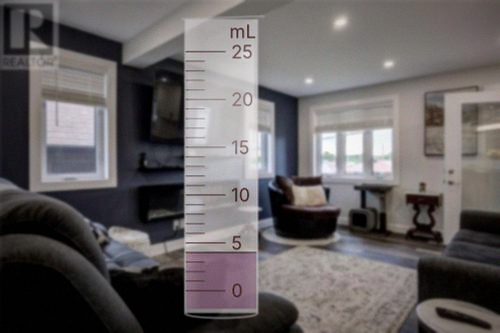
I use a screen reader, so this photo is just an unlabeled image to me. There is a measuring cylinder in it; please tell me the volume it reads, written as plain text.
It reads 4 mL
